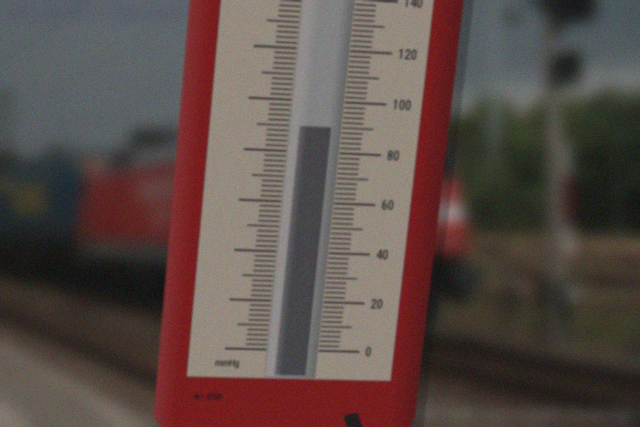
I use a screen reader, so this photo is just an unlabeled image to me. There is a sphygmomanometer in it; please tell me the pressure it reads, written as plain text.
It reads 90 mmHg
